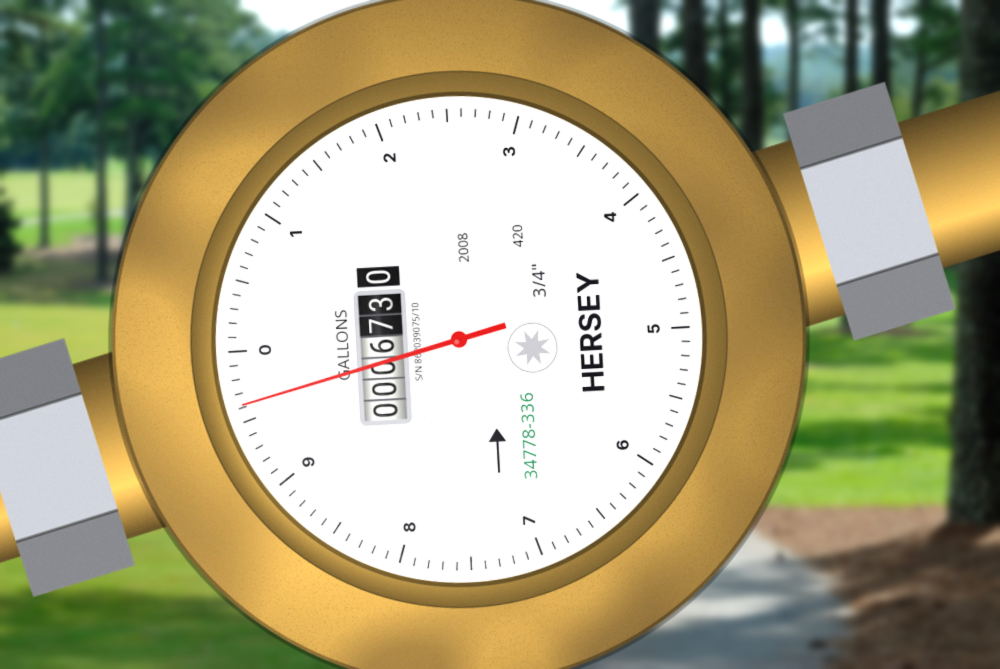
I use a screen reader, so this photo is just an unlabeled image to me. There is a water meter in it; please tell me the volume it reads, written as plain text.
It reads 6729.6 gal
